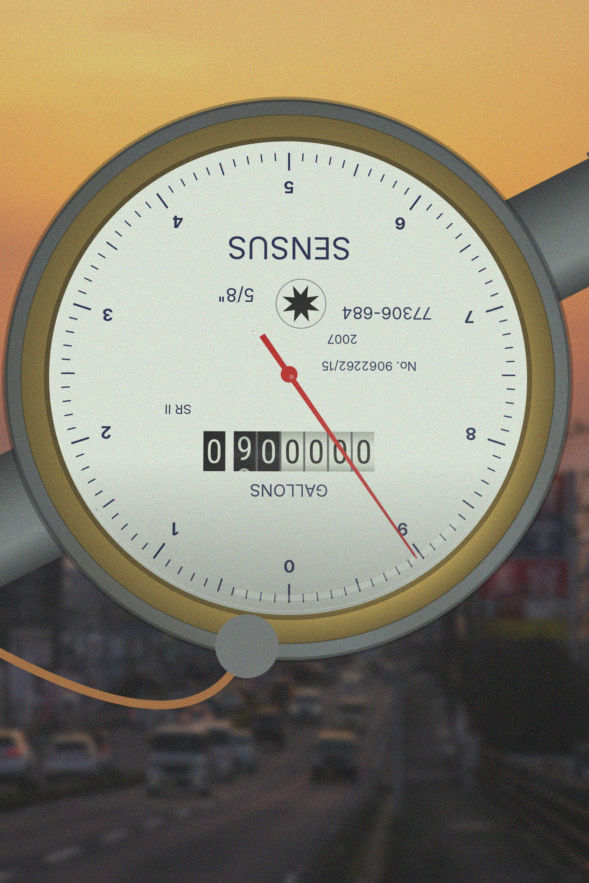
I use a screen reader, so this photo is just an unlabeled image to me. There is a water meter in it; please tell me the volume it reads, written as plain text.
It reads 59.0 gal
